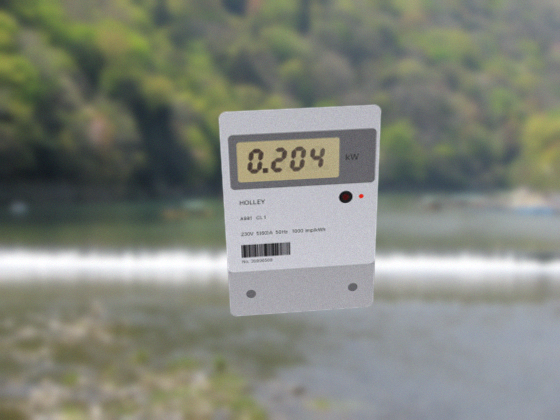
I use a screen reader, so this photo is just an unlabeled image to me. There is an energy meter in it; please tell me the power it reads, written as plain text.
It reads 0.204 kW
